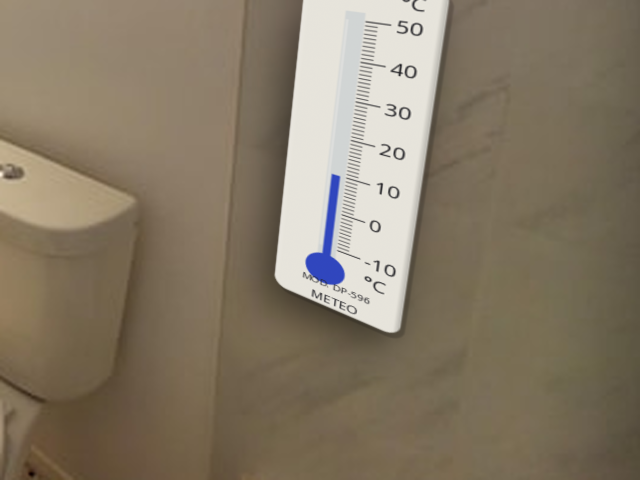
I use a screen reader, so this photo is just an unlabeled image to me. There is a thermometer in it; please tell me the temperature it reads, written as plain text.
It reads 10 °C
